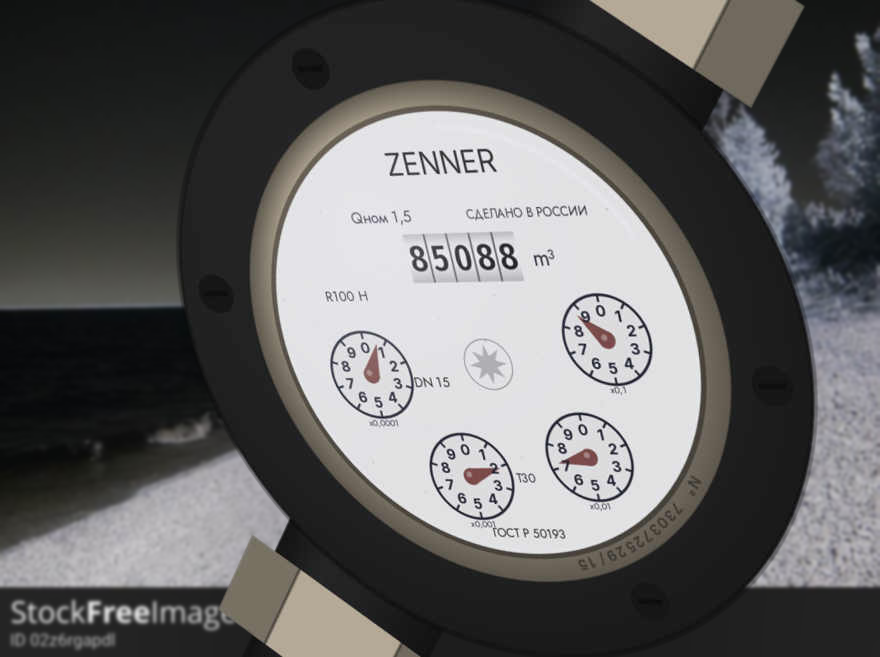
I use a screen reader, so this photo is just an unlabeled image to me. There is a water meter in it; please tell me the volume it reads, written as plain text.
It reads 85088.8720 m³
